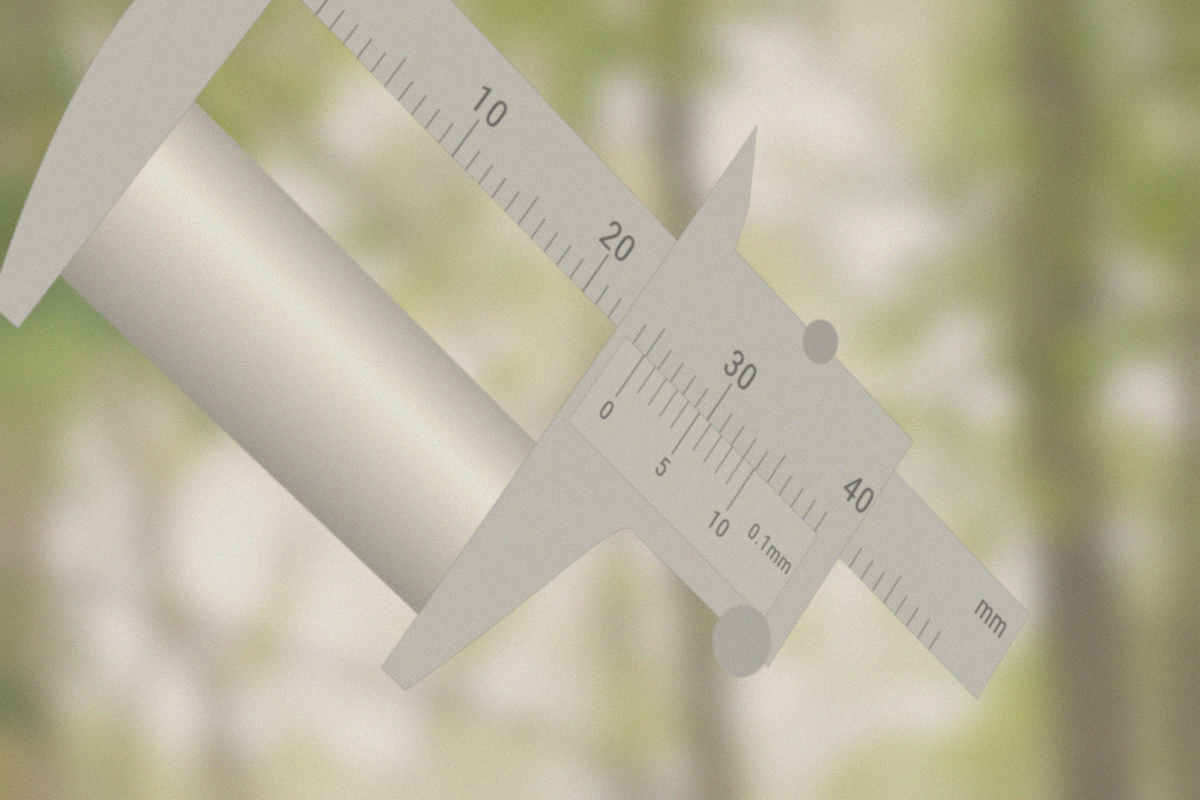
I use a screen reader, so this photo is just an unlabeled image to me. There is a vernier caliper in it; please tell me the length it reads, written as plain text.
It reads 24.9 mm
